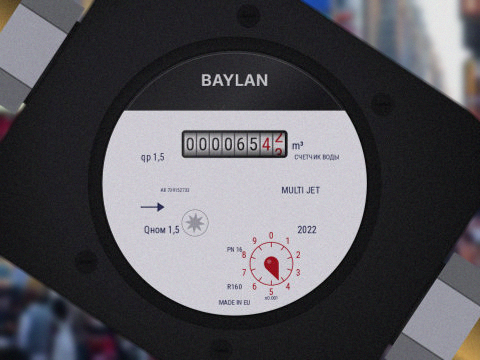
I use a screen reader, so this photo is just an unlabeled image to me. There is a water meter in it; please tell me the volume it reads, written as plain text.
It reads 65.424 m³
